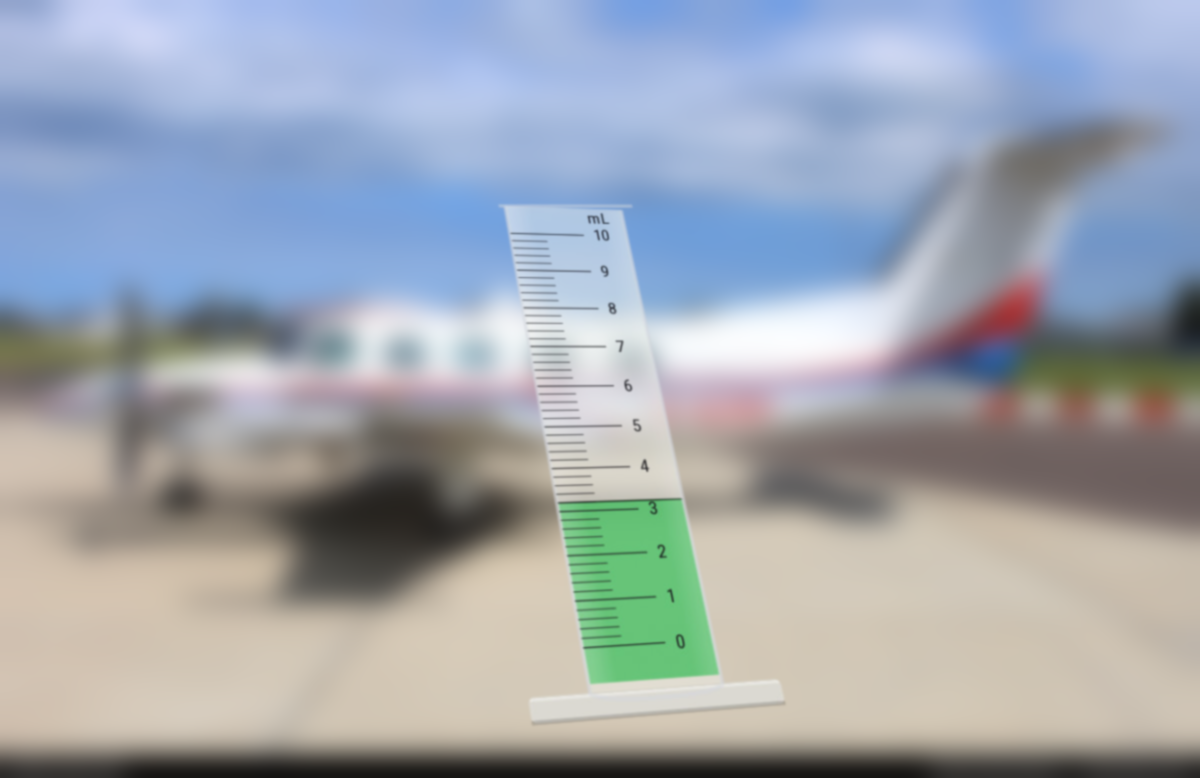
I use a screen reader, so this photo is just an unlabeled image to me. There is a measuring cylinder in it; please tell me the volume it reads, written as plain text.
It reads 3.2 mL
